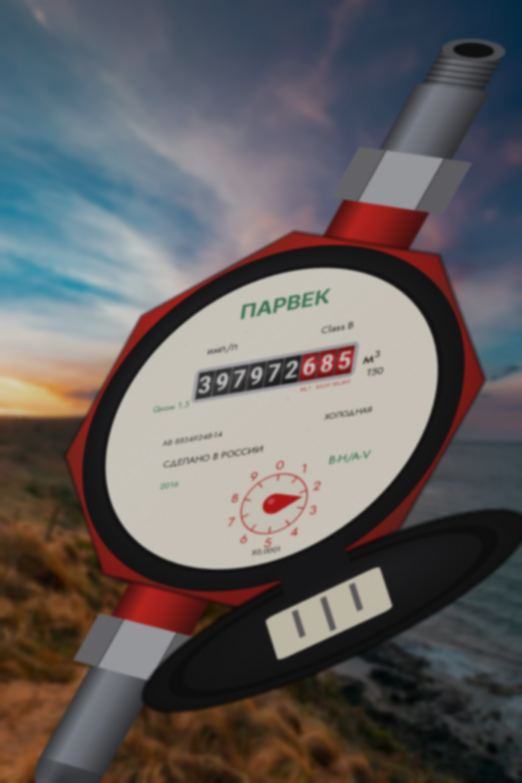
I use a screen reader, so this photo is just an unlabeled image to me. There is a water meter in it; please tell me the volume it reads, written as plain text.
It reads 397972.6852 m³
